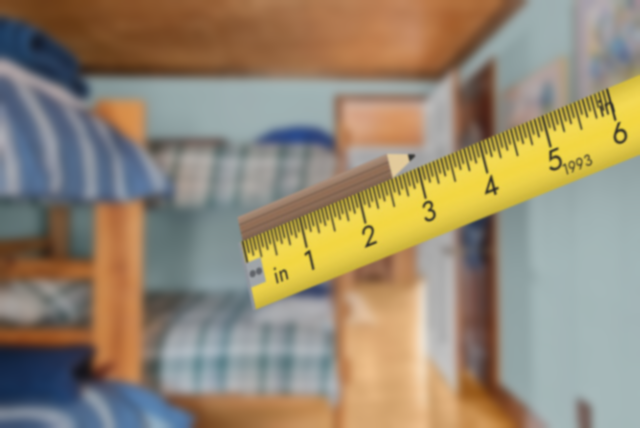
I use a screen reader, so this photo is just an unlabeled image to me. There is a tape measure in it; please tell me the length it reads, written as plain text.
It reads 3 in
